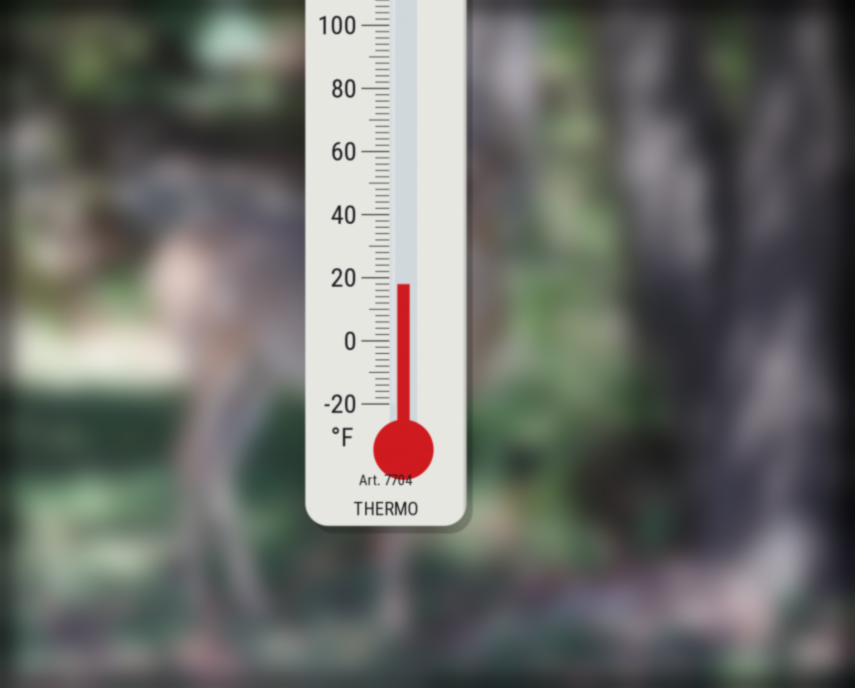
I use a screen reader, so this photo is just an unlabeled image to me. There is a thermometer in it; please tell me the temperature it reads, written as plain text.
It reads 18 °F
